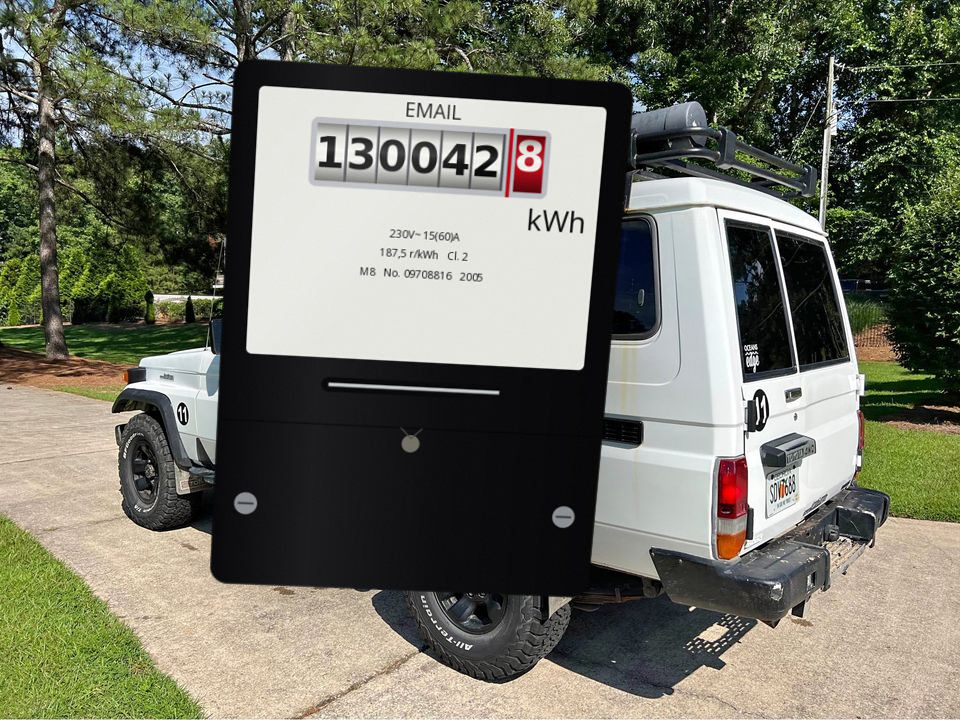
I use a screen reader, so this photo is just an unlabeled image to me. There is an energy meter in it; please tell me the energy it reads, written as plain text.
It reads 130042.8 kWh
